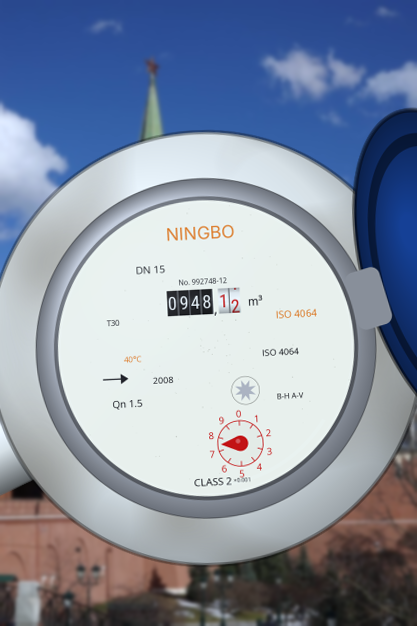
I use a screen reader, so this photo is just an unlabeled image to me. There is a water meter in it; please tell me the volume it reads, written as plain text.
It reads 948.117 m³
